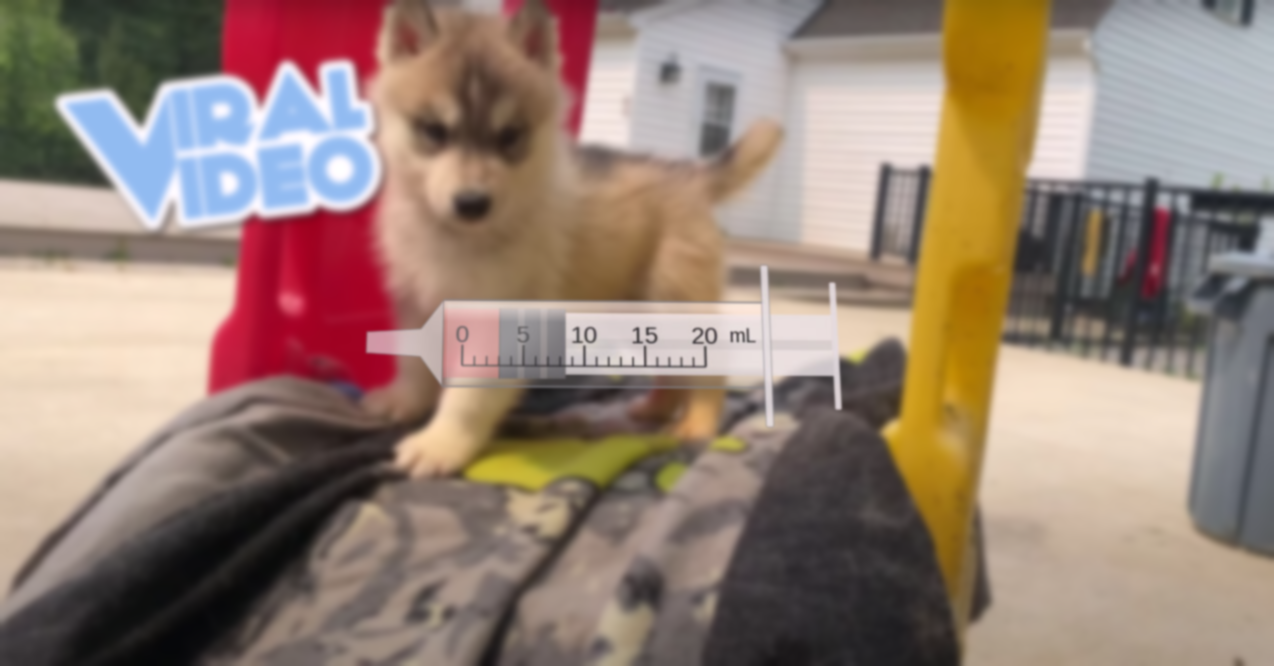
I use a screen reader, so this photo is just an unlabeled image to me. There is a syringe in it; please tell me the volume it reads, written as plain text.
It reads 3 mL
